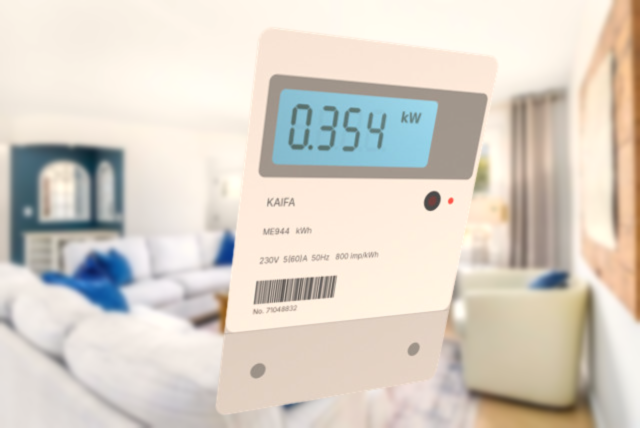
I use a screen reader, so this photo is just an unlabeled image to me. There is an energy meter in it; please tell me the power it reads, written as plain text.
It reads 0.354 kW
